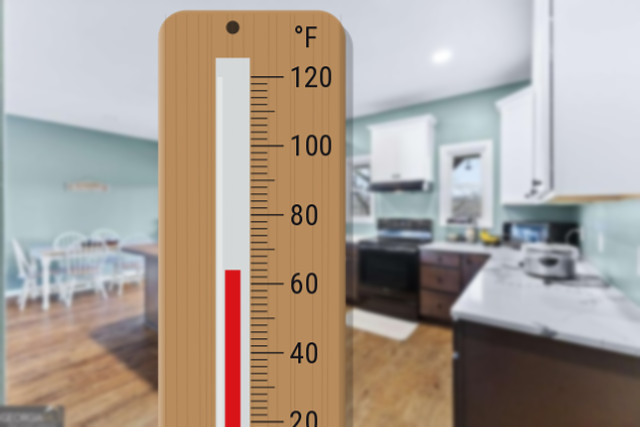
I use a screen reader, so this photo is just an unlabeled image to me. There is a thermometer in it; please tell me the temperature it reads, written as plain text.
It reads 64 °F
